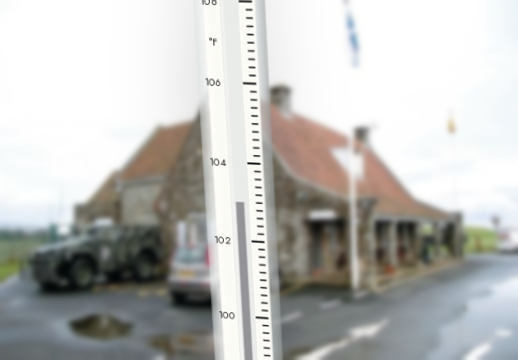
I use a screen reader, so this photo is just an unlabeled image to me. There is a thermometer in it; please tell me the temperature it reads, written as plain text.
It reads 103 °F
